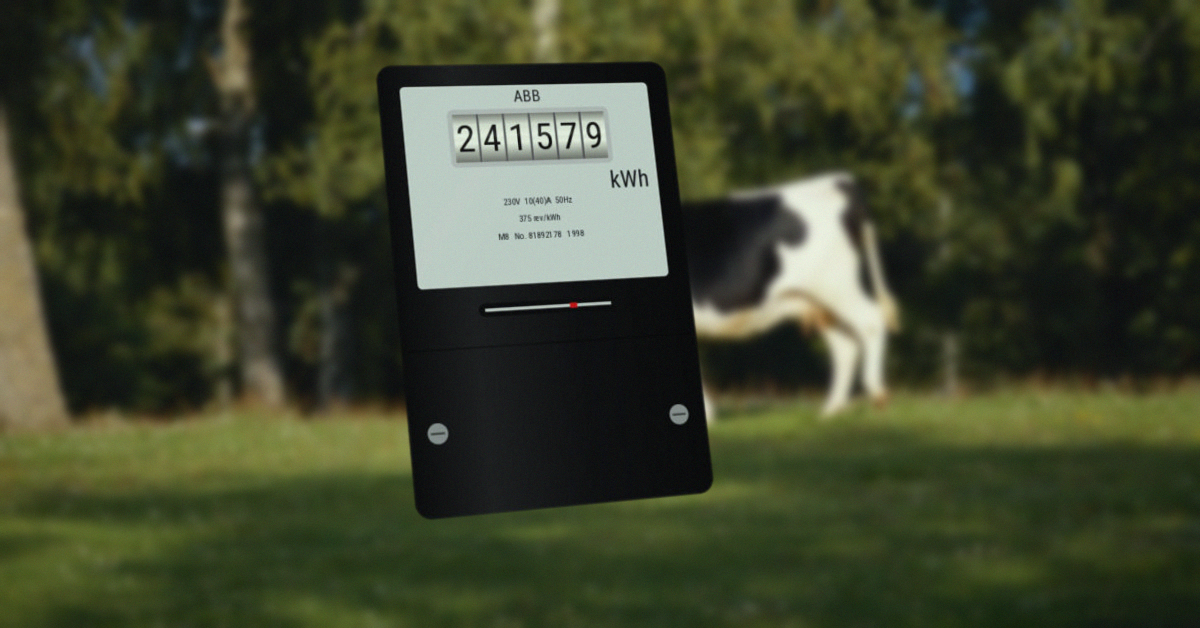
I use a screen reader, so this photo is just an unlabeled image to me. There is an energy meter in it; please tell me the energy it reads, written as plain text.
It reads 241579 kWh
